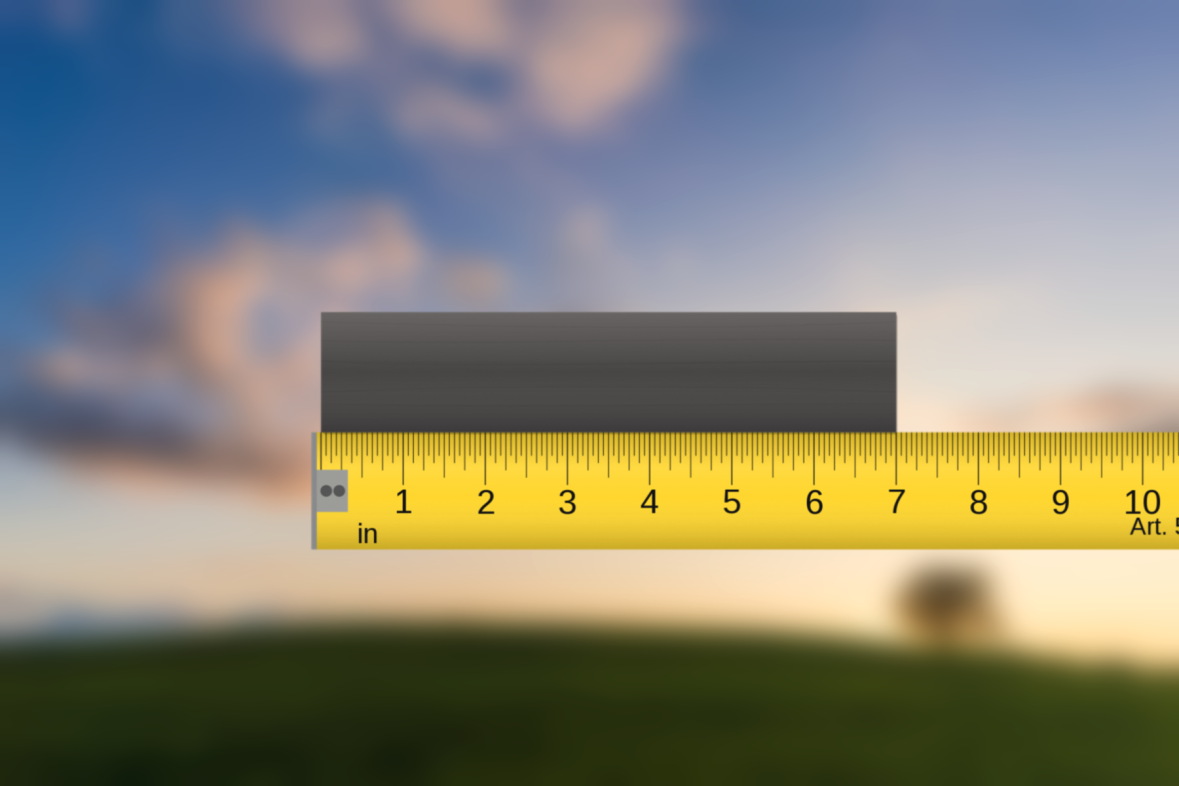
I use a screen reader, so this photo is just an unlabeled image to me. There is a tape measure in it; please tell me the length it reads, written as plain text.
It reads 7 in
